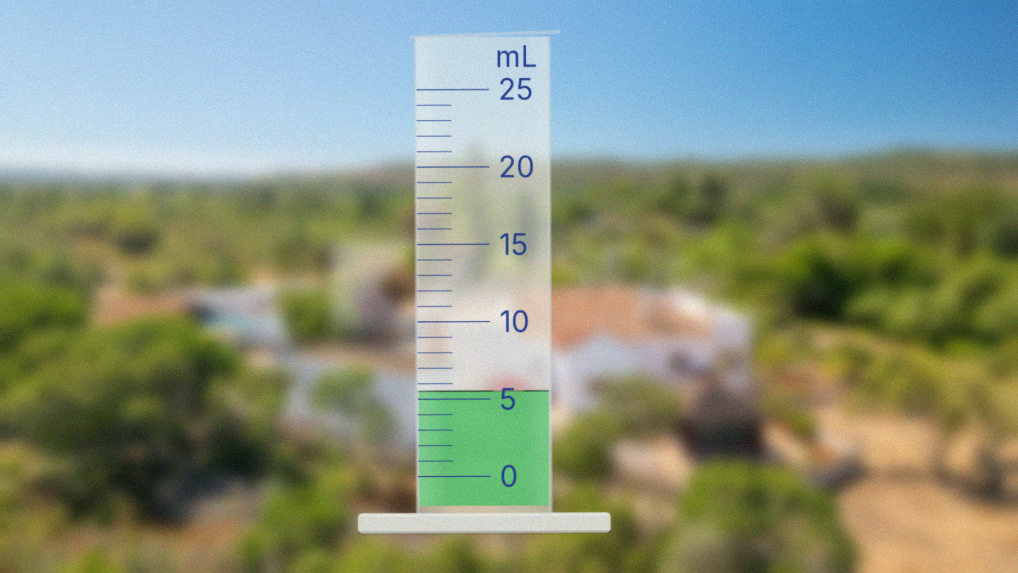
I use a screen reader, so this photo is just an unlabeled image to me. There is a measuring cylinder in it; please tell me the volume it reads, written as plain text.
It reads 5.5 mL
